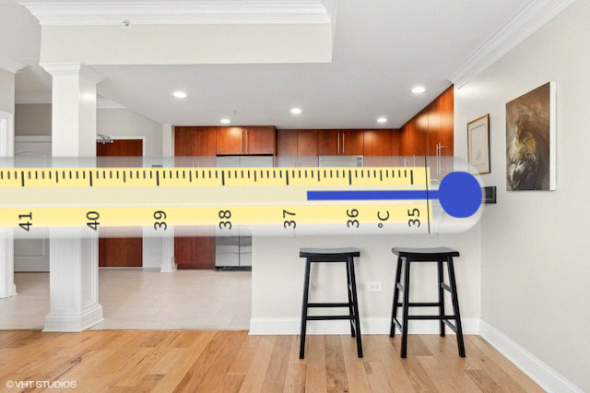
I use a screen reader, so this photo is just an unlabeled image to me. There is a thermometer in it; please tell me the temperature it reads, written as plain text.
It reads 36.7 °C
